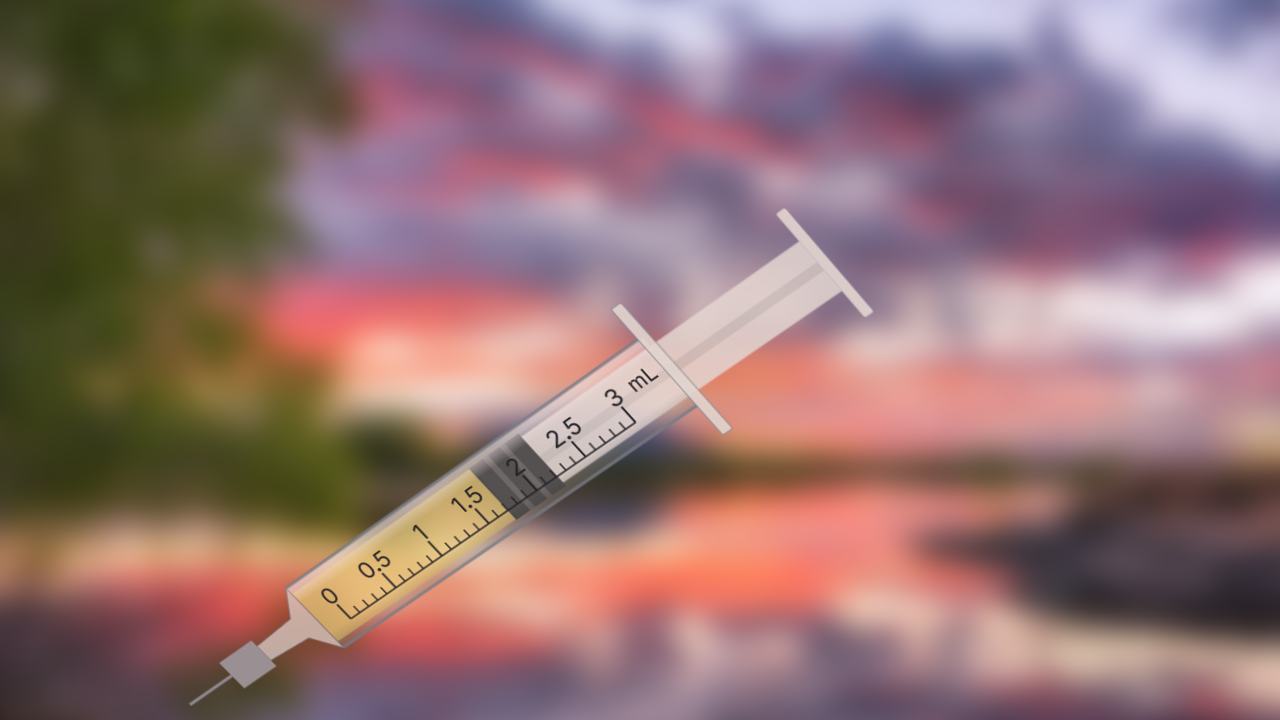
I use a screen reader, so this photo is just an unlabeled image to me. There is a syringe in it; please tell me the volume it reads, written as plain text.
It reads 1.7 mL
